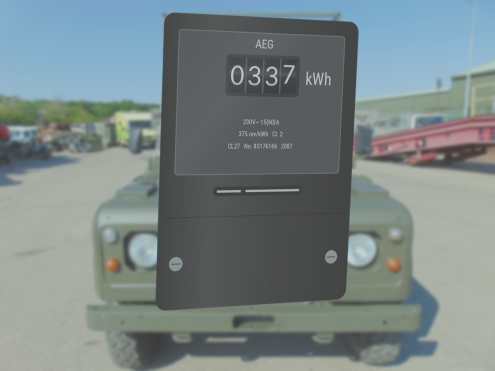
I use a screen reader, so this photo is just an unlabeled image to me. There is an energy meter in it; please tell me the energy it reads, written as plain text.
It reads 337 kWh
